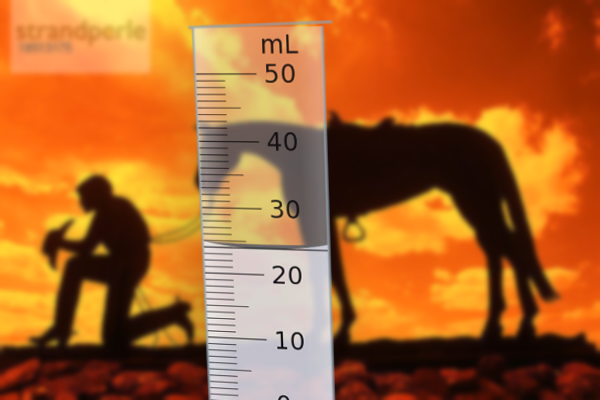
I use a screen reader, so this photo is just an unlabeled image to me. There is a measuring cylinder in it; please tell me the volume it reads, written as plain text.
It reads 24 mL
